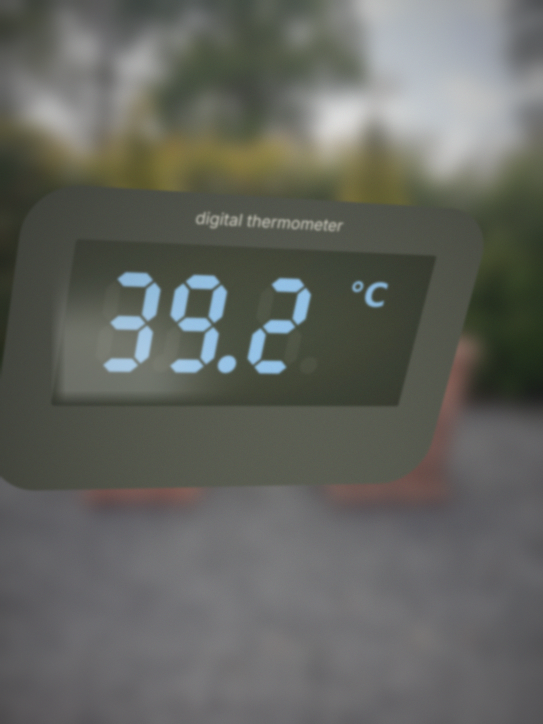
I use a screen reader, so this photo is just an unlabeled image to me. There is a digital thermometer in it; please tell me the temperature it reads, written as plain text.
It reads 39.2 °C
